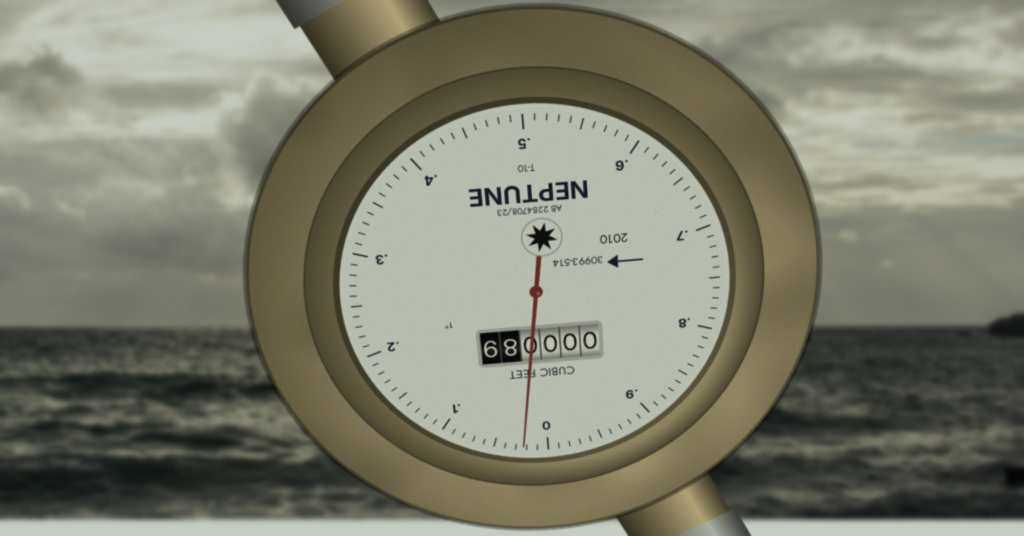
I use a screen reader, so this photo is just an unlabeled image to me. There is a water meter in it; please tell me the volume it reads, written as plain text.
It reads 89.02 ft³
